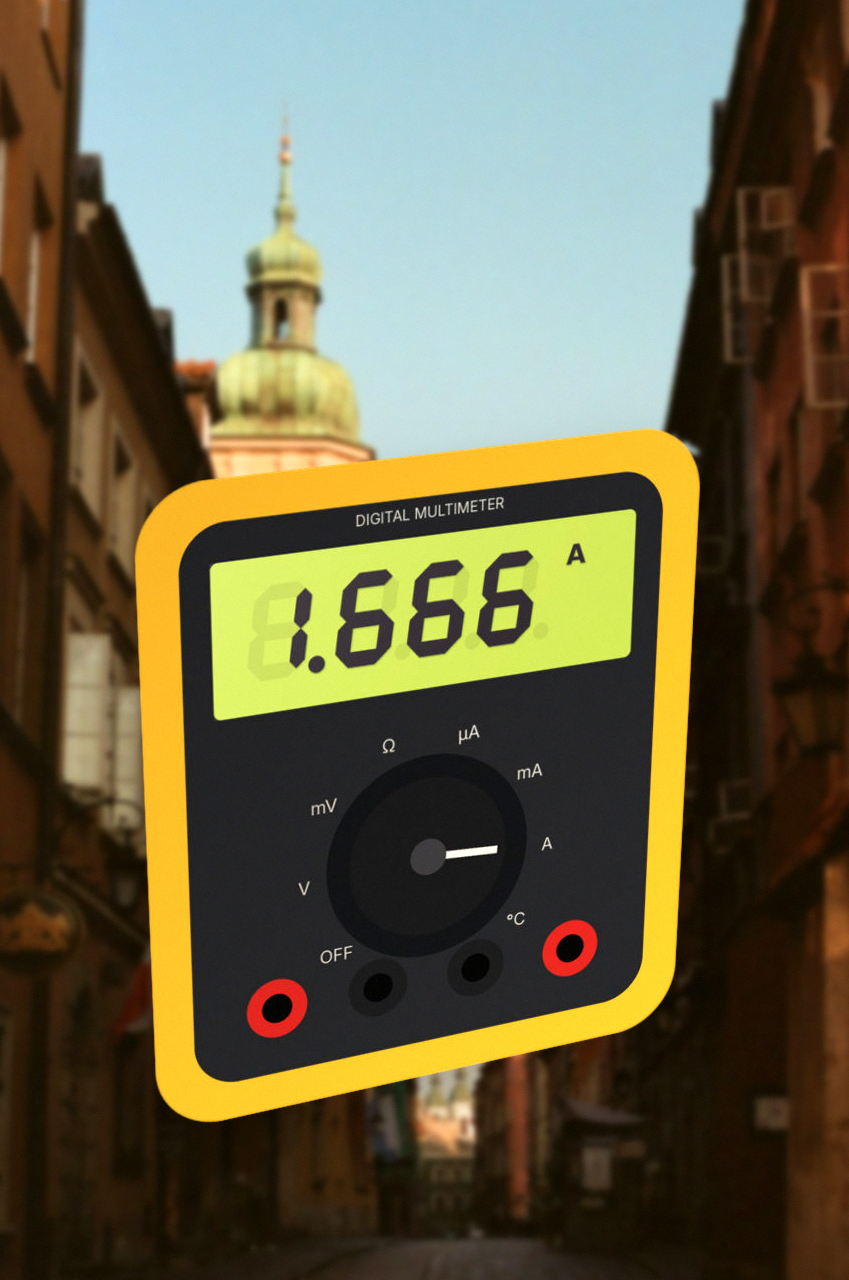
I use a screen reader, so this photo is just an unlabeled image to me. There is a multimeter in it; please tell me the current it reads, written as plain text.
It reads 1.666 A
